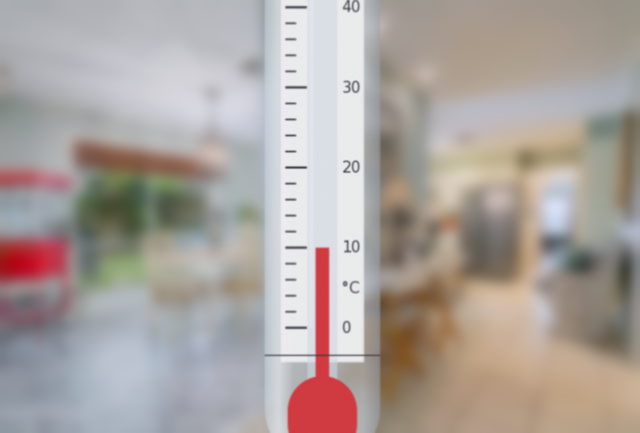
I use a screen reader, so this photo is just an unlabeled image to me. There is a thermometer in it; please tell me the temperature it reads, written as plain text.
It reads 10 °C
